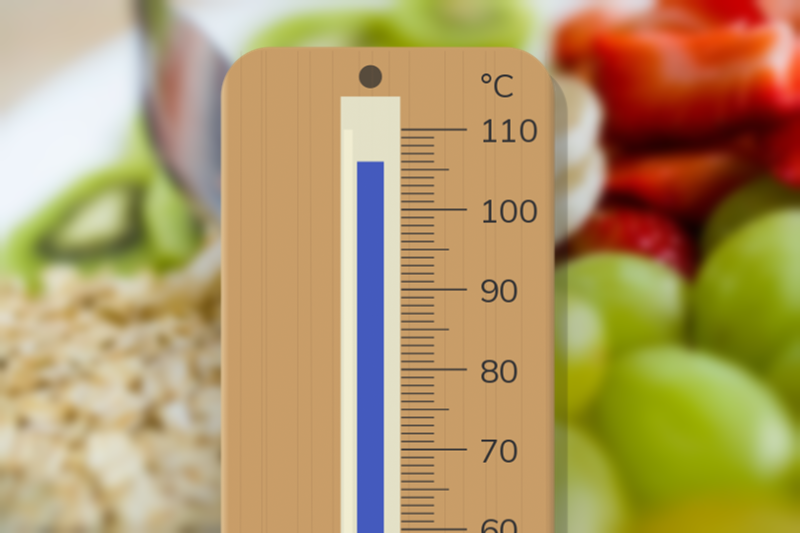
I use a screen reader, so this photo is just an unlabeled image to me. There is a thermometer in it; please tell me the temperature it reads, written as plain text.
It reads 106 °C
